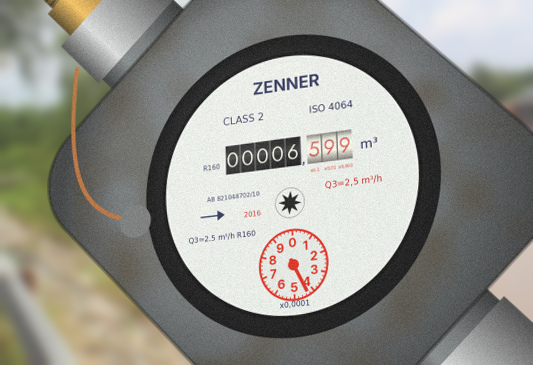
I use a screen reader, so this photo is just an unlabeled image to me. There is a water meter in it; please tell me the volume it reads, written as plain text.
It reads 6.5994 m³
